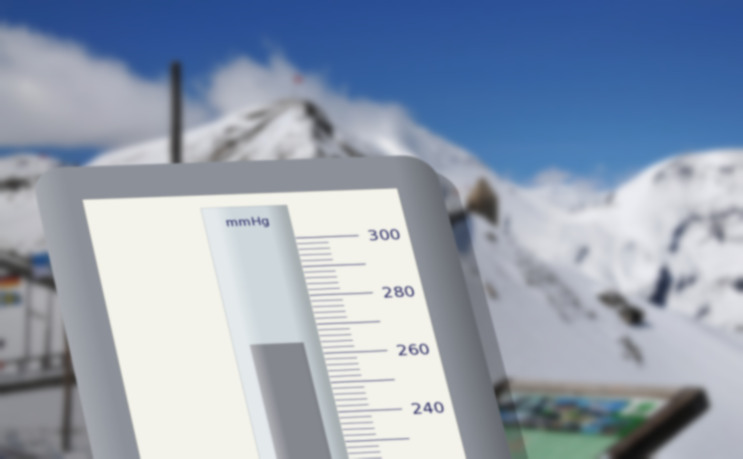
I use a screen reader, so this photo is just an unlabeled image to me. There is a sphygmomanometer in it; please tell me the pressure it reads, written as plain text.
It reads 264 mmHg
